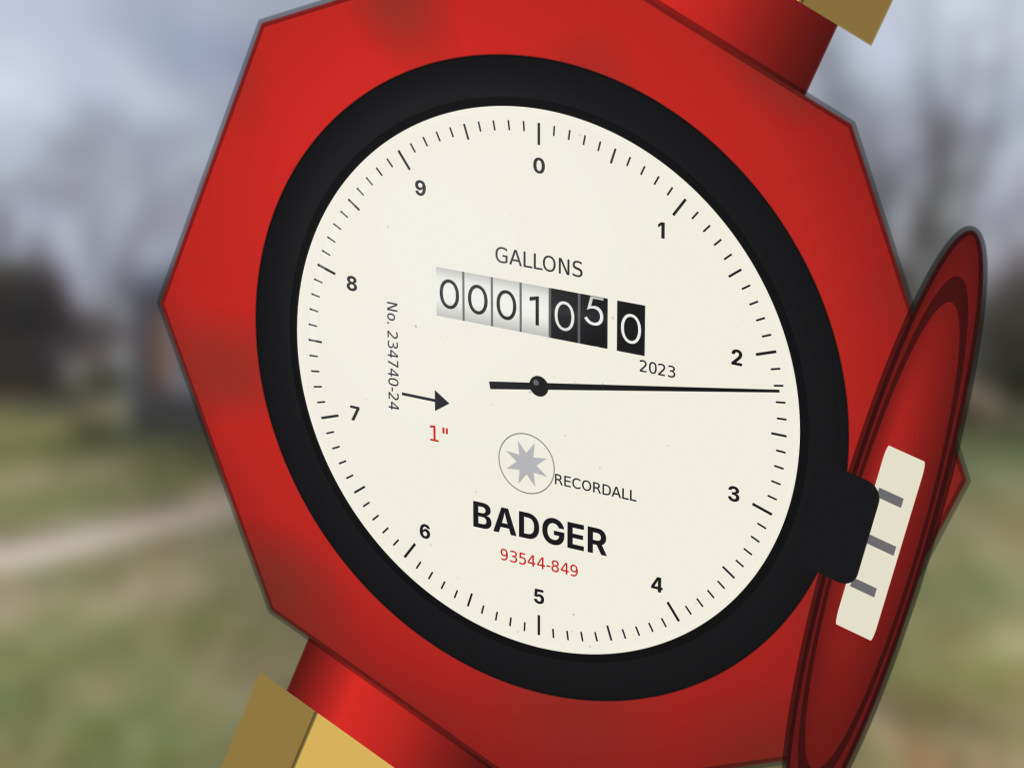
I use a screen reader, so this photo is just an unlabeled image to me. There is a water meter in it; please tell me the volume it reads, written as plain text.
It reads 1052.2 gal
